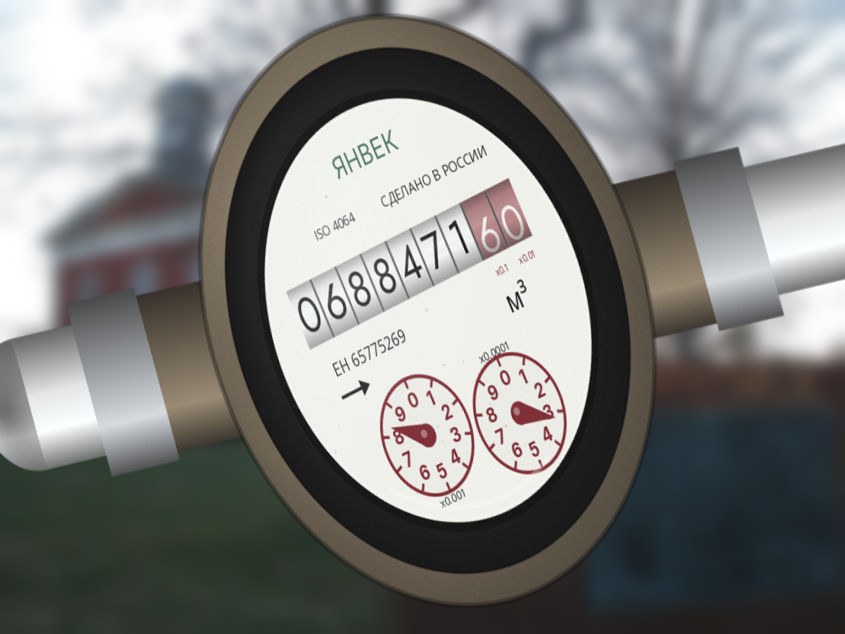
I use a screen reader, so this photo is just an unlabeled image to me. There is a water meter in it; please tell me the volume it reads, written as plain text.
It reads 688471.5983 m³
